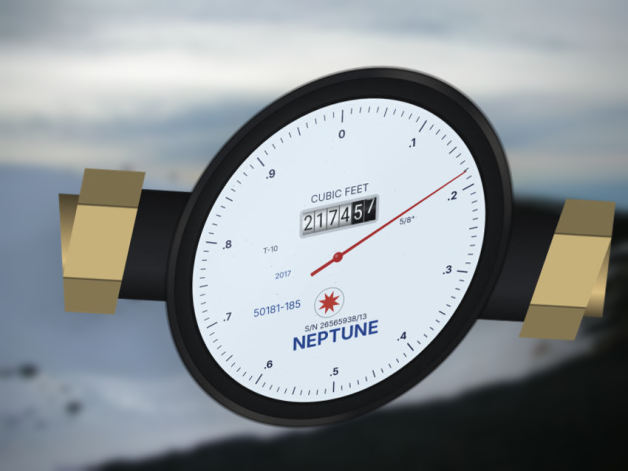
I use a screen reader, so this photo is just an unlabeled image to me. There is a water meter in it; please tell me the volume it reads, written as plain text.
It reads 217457.18 ft³
